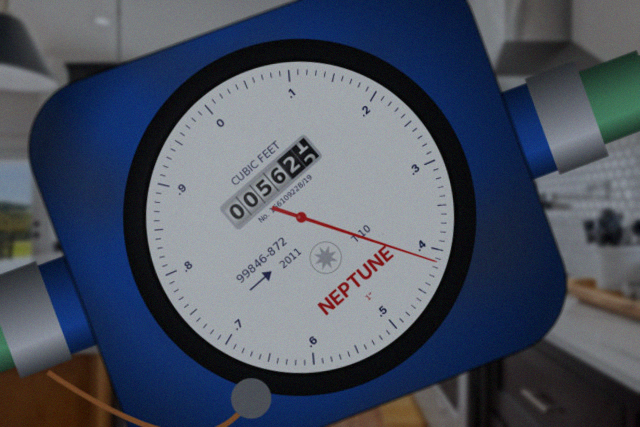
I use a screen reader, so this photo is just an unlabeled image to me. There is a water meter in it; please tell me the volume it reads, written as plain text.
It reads 5621.41 ft³
